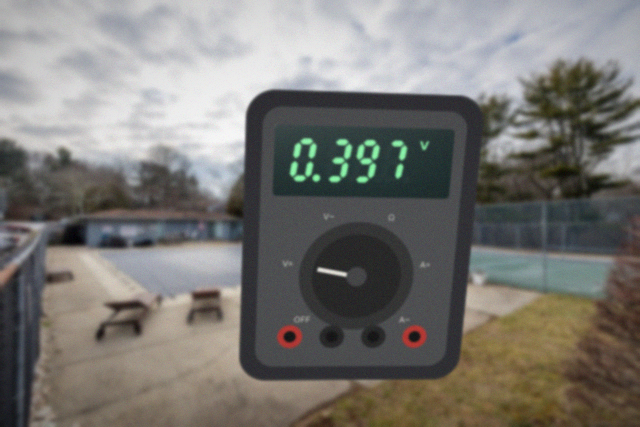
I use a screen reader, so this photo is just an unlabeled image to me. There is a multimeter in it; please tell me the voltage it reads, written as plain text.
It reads 0.397 V
